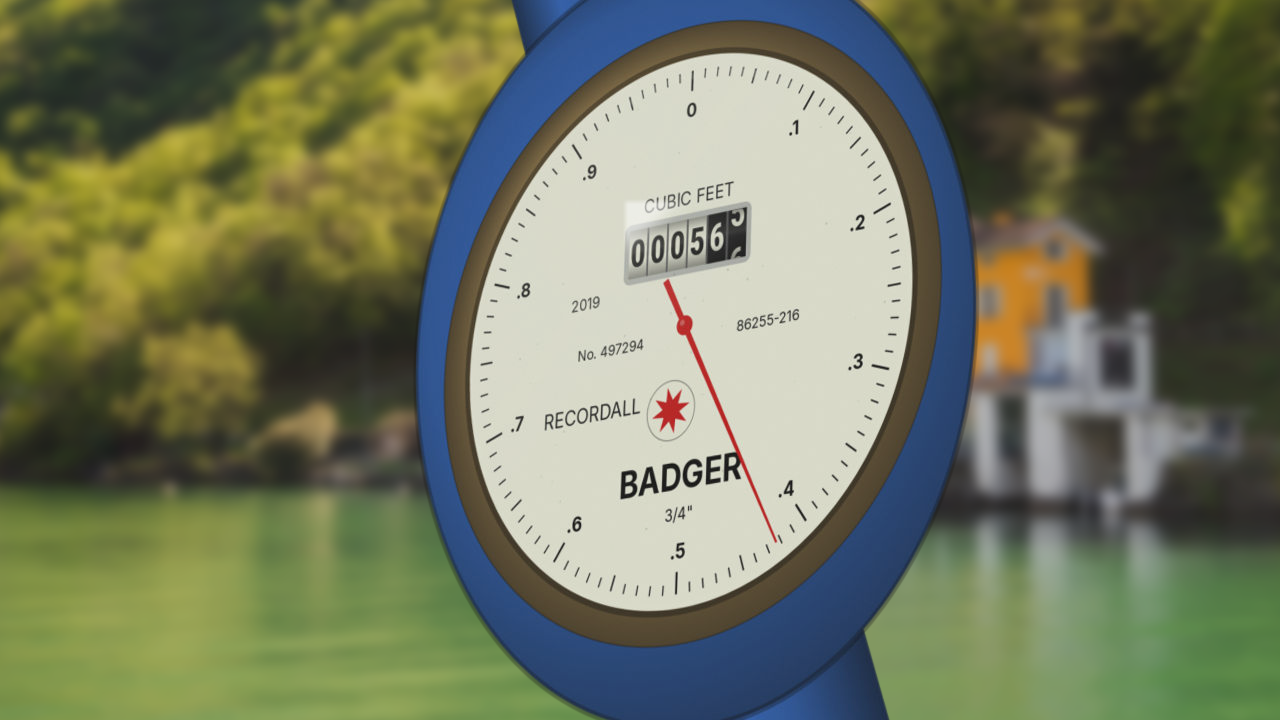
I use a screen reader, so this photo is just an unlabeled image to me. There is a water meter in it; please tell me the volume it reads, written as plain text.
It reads 565.42 ft³
